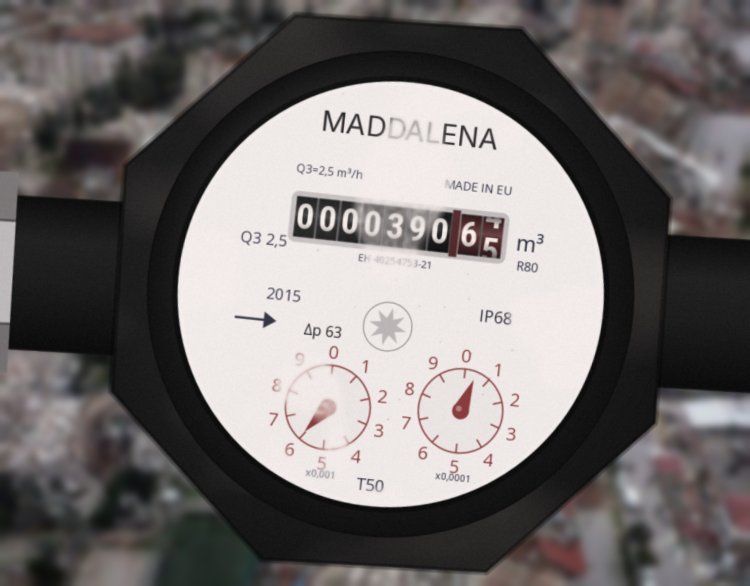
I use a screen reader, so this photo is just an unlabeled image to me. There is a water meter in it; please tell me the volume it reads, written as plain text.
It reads 390.6460 m³
